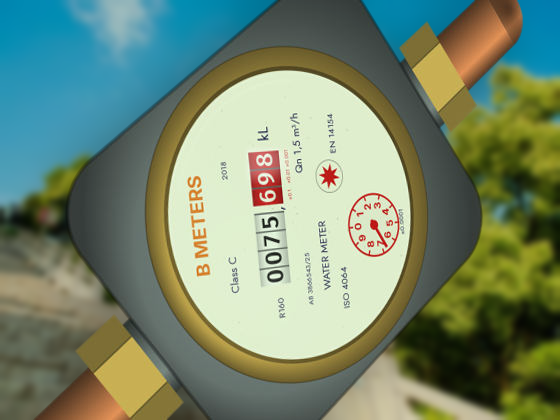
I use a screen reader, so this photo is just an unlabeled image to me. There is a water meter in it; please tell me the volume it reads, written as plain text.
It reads 75.6986 kL
